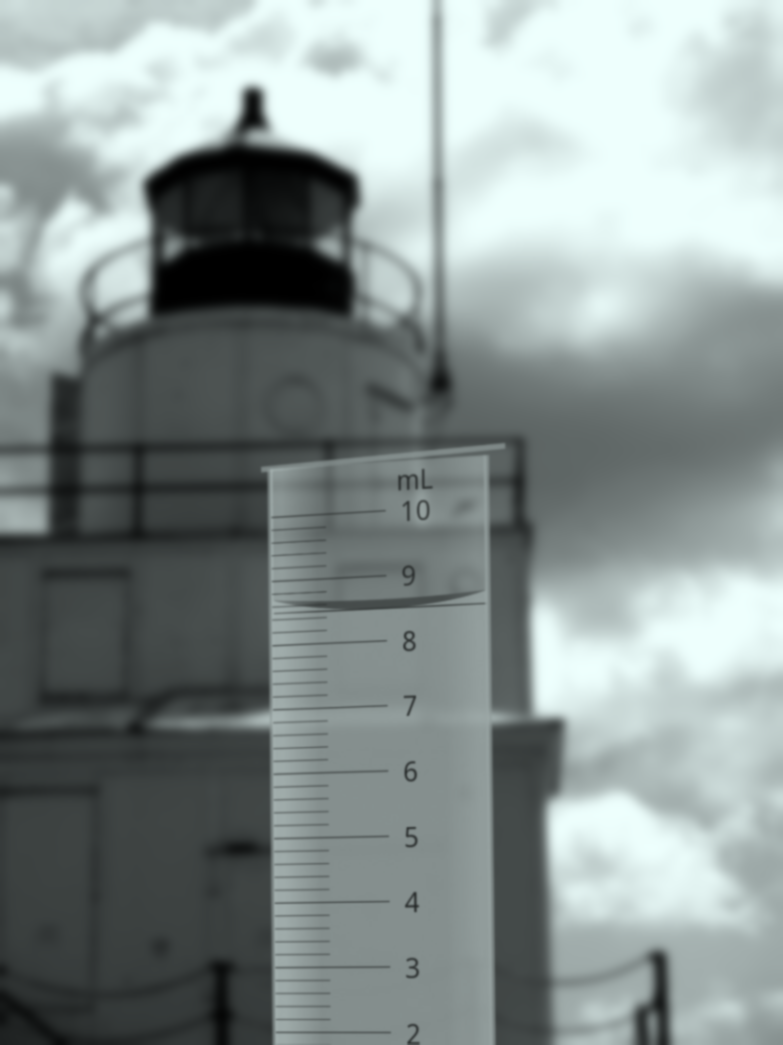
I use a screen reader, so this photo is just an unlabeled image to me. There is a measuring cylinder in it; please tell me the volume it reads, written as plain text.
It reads 8.5 mL
